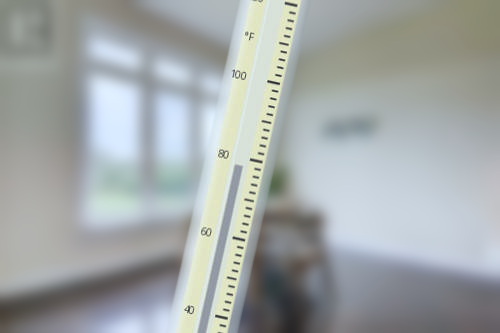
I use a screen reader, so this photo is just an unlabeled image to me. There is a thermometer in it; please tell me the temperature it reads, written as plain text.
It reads 78 °F
